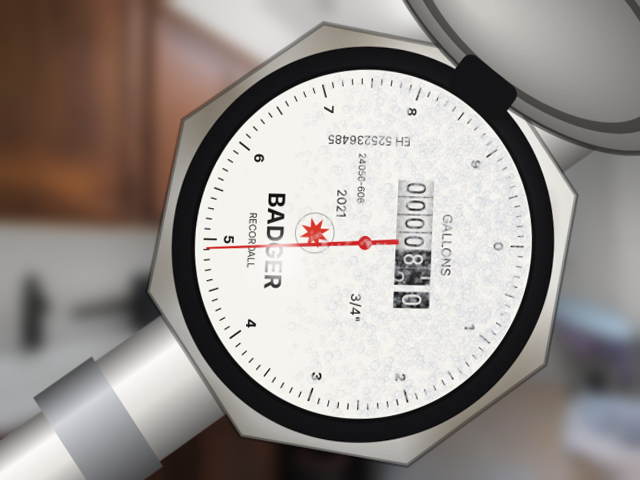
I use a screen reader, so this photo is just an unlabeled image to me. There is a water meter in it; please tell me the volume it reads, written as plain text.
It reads 814.9 gal
